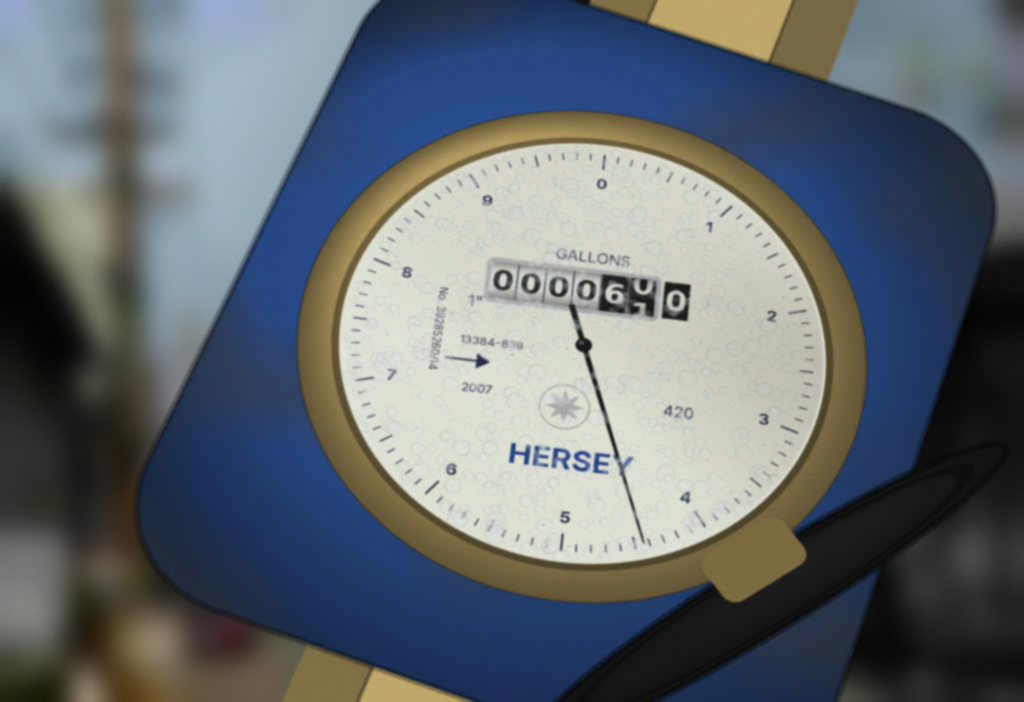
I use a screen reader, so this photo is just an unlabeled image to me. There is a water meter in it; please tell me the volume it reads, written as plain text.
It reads 604.4 gal
